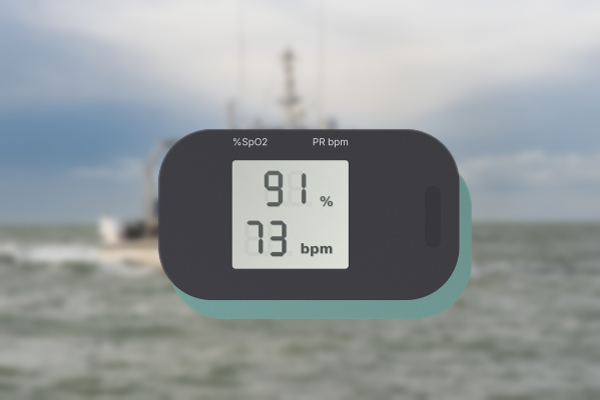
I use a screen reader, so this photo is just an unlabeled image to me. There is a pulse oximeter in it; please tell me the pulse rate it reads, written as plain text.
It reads 73 bpm
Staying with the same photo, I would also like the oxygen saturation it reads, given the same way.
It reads 91 %
